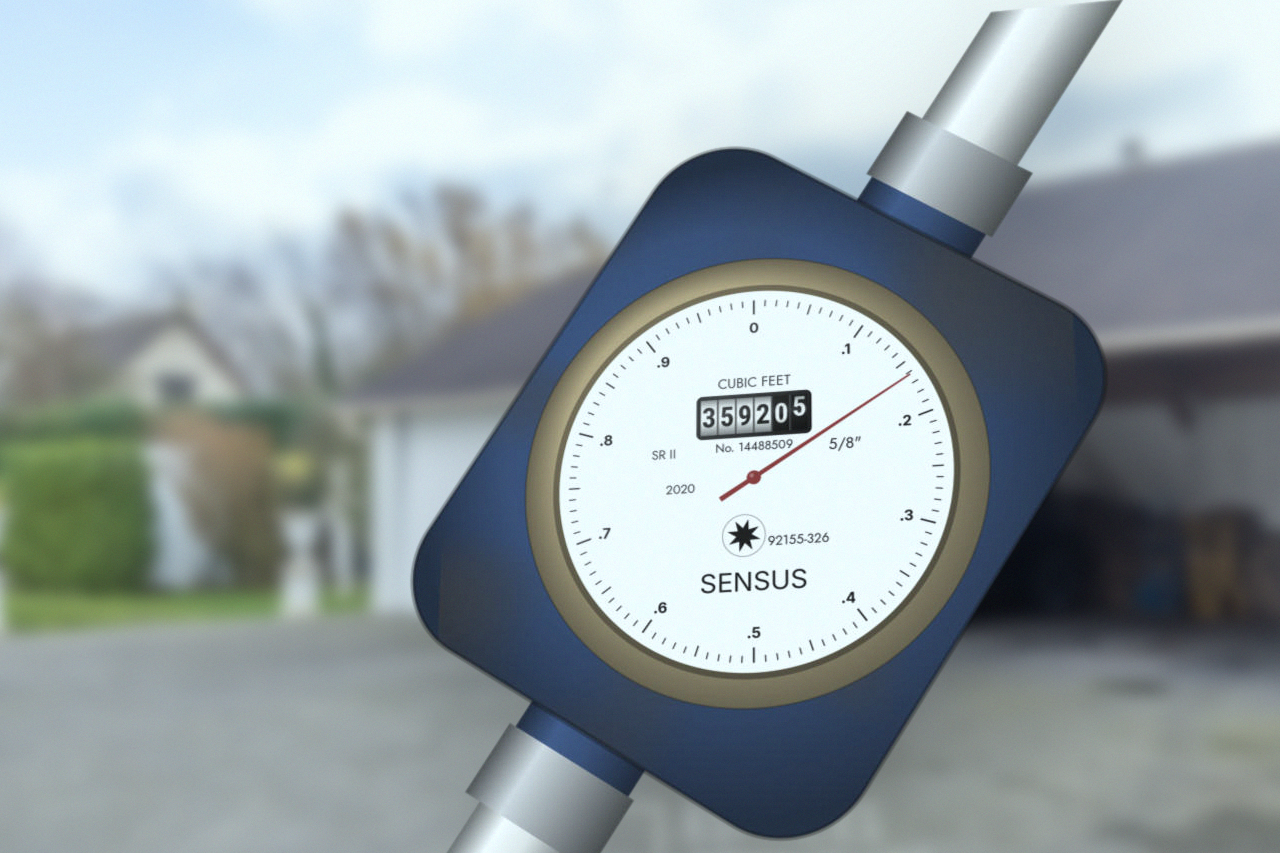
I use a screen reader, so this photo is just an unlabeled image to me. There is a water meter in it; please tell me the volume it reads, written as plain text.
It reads 359205.16 ft³
